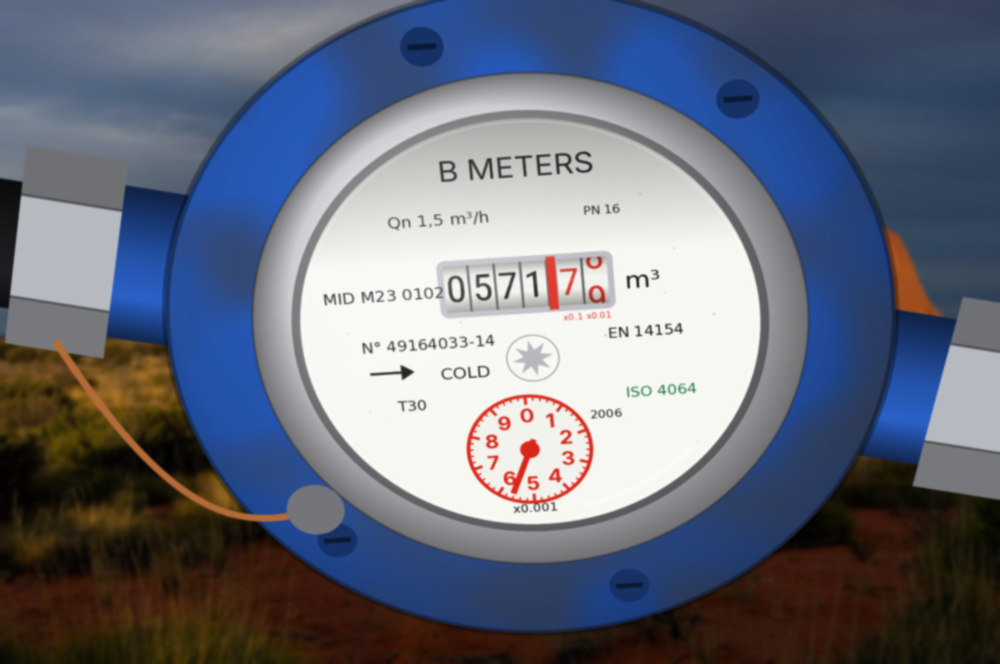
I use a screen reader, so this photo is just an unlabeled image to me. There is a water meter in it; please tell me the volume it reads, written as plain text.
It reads 571.785 m³
